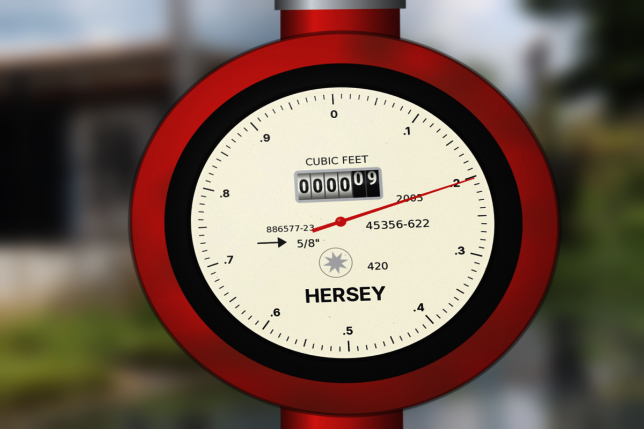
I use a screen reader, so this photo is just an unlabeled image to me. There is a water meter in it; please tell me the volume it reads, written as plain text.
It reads 9.20 ft³
